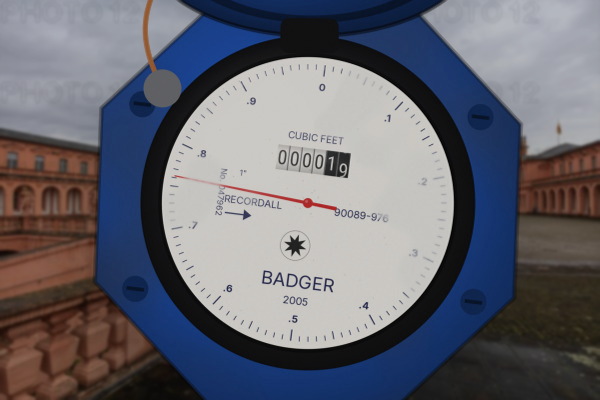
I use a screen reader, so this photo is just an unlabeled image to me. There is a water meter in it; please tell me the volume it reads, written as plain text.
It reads 18.76 ft³
